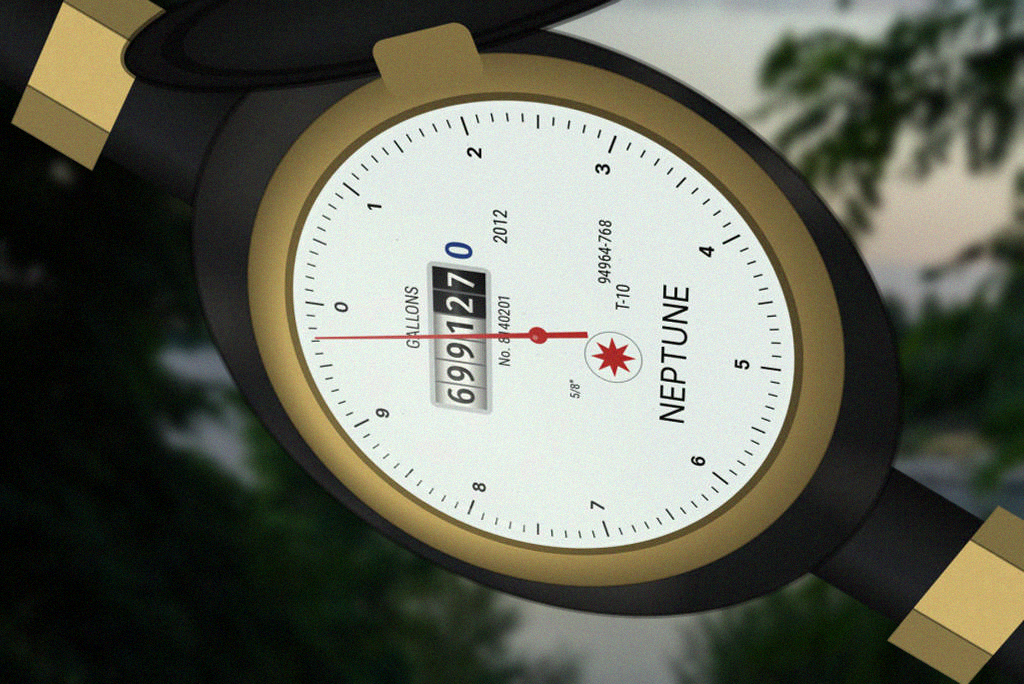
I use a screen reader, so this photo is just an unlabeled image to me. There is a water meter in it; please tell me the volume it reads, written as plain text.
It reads 6991269.7 gal
